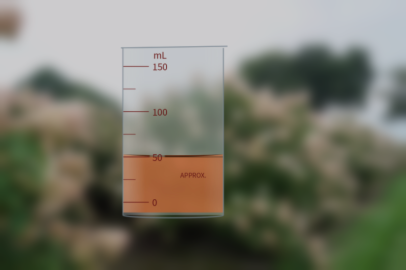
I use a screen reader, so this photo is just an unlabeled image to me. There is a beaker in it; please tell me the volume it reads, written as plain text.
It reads 50 mL
